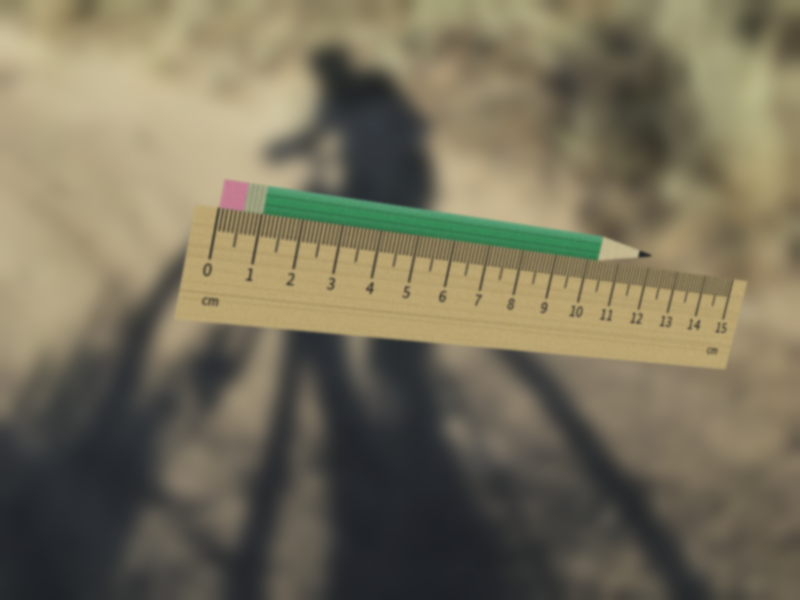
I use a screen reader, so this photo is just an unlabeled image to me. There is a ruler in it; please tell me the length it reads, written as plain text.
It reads 12 cm
